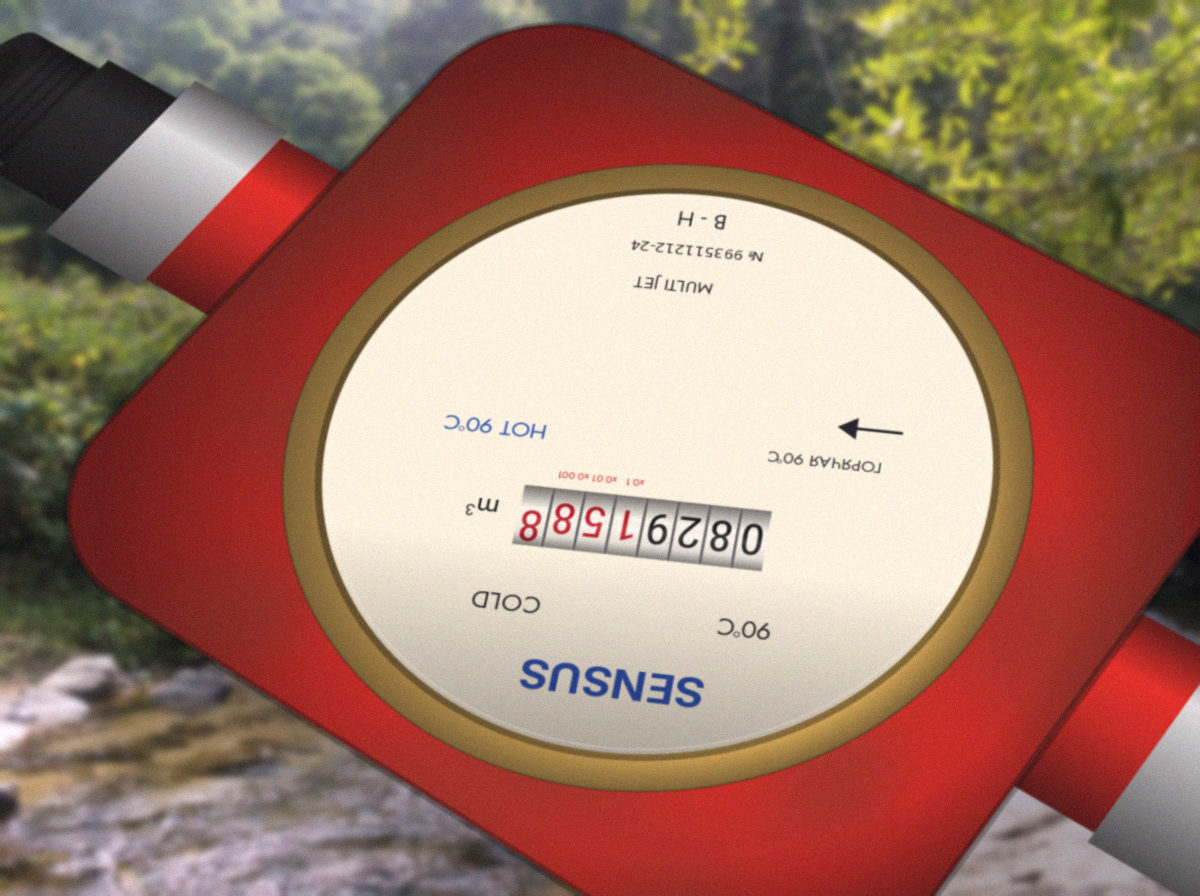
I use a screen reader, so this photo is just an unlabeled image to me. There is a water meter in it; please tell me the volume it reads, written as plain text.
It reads 829.1588 m³
